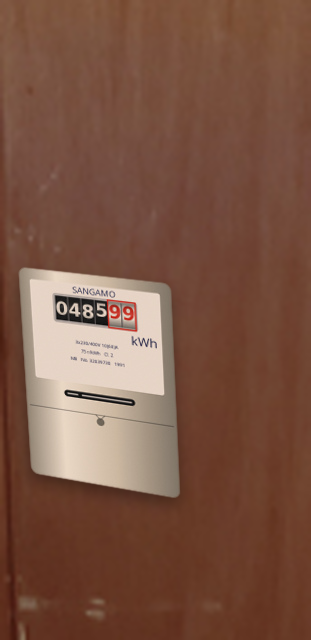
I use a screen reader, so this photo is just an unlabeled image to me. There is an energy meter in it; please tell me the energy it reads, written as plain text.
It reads 485.99 kWh
